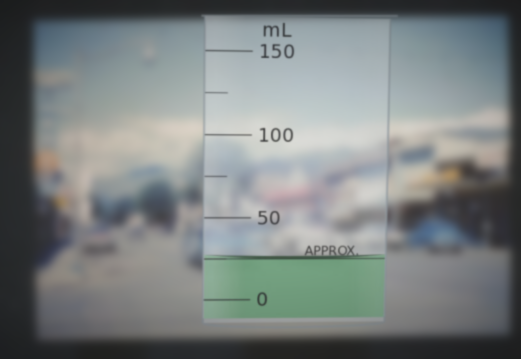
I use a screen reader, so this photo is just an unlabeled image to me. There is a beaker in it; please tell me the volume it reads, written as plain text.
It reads 25 mL
